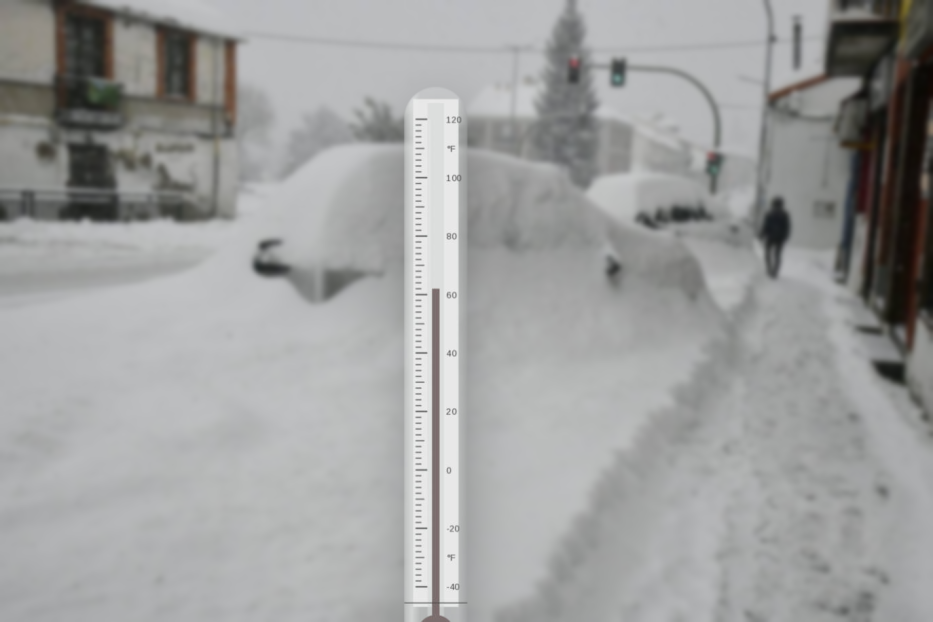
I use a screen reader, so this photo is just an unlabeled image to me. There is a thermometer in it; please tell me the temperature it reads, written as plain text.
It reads 62 °F
